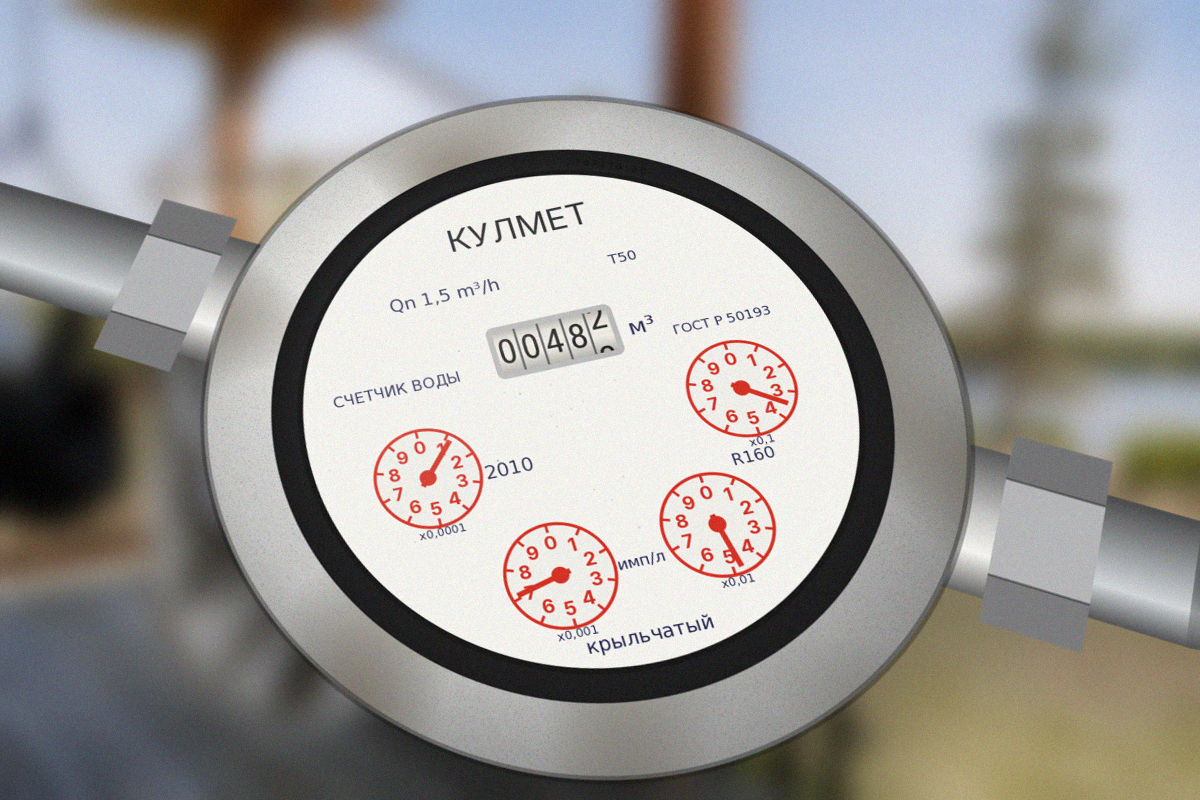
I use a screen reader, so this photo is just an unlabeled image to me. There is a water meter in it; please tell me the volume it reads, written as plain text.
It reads 482.3471 m³
